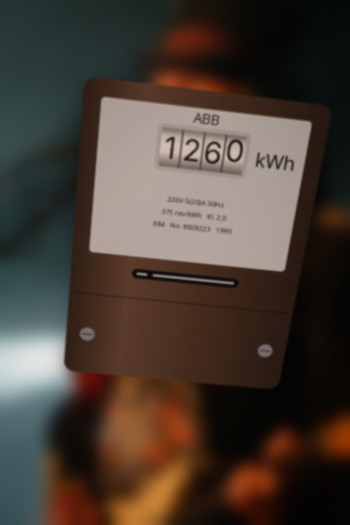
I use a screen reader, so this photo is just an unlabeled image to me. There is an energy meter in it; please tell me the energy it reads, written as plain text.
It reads 1260 kWh
